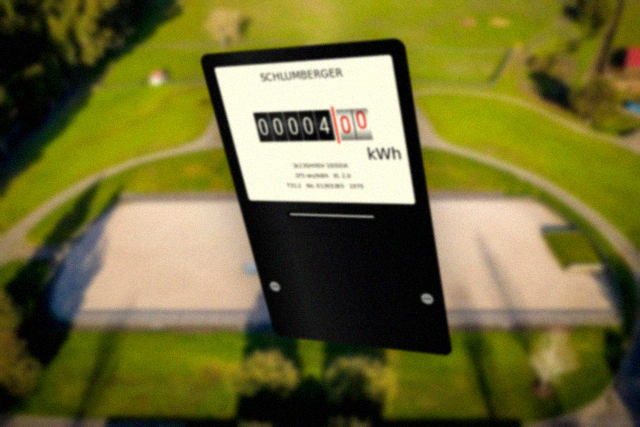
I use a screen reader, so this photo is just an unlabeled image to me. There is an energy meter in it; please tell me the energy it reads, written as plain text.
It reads 4.00 kWh
